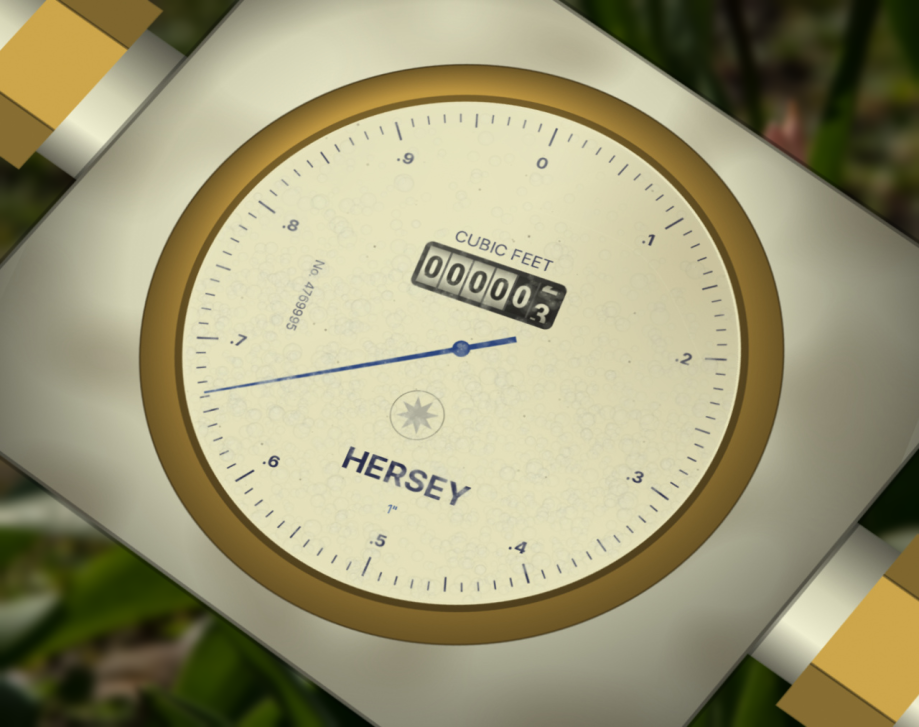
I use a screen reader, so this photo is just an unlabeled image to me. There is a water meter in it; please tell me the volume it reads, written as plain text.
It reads 2.66 ft³
